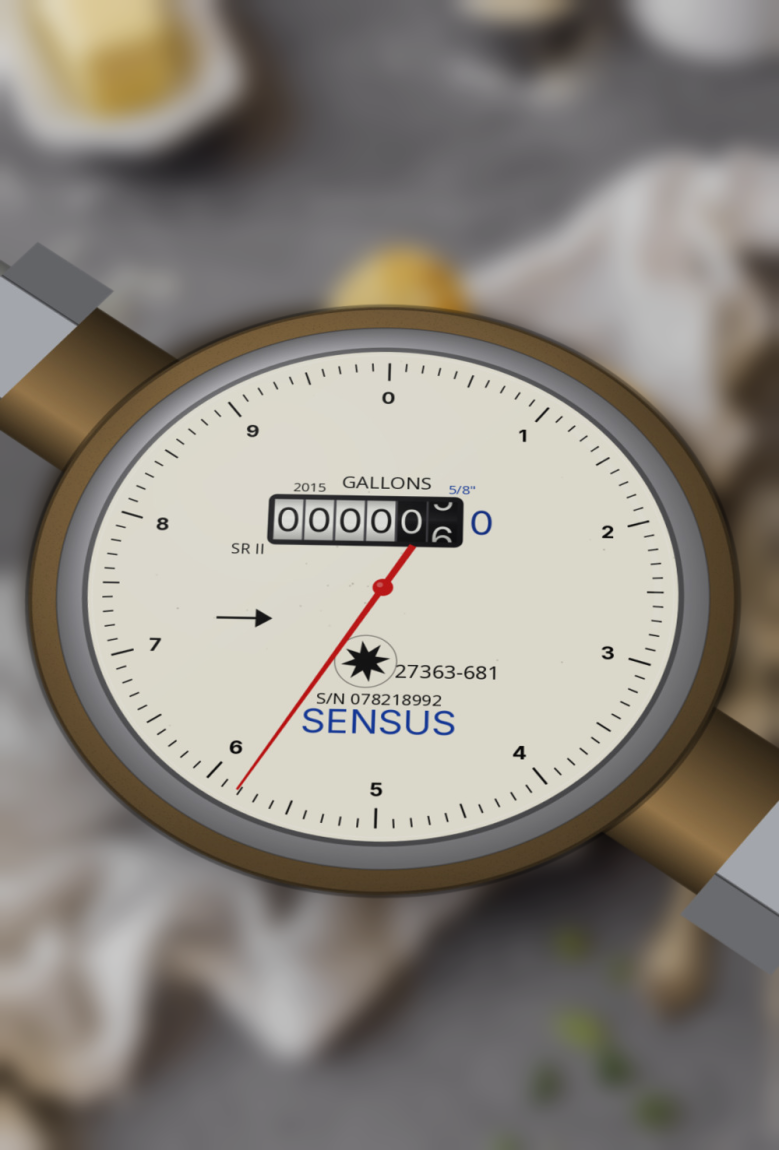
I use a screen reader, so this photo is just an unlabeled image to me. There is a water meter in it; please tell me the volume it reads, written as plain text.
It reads 55.8 gal
